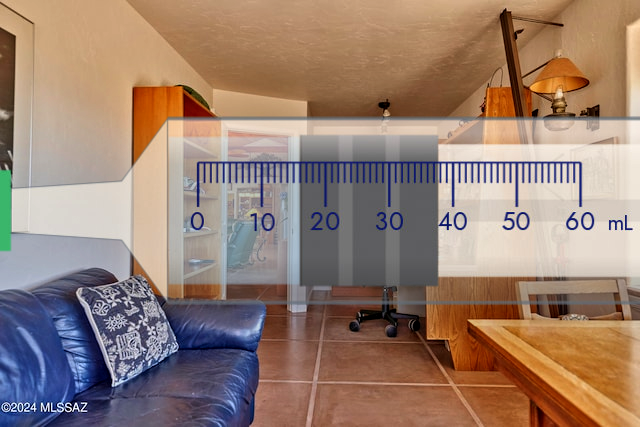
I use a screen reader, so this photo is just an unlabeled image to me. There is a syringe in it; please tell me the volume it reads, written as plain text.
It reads 16 mL
